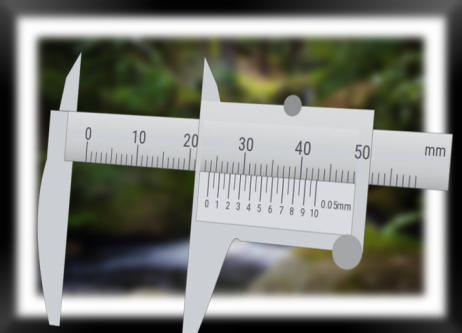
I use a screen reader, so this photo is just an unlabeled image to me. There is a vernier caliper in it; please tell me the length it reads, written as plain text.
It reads 23.8 mm
